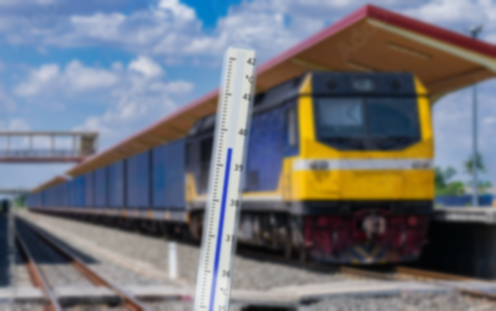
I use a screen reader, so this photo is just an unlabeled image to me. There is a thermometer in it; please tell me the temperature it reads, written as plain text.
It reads 39.5 °C
